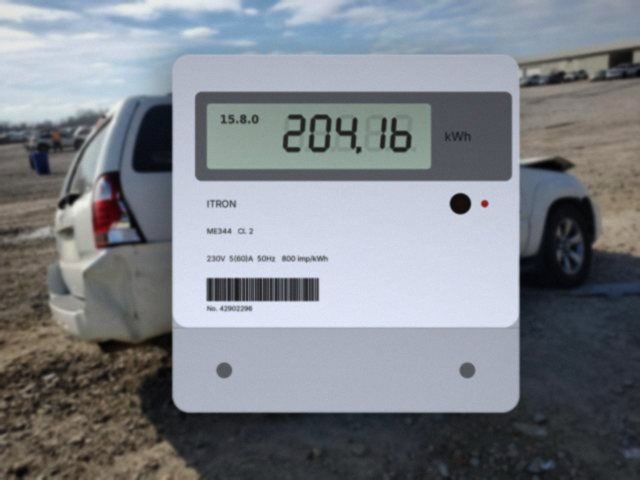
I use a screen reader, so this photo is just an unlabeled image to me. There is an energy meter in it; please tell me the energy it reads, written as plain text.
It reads 204.16 kWh
